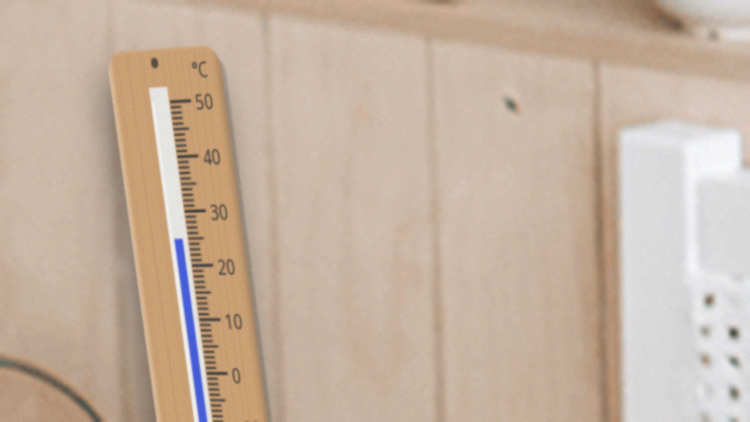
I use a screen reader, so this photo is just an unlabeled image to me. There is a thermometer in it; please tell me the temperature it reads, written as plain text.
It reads 25 °C
